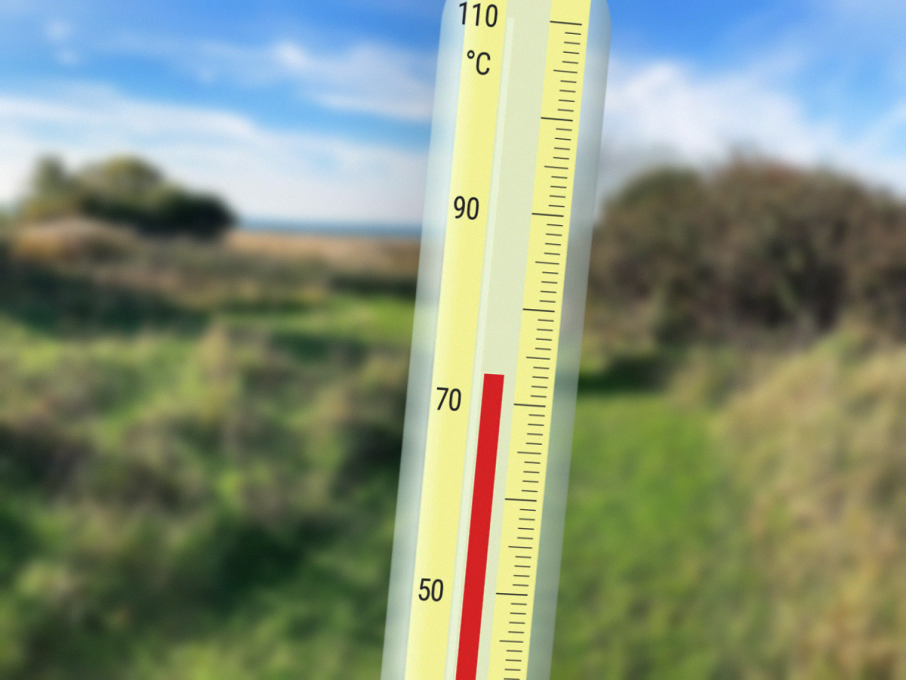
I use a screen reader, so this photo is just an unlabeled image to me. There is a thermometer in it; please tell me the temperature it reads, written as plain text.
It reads 73 °C
